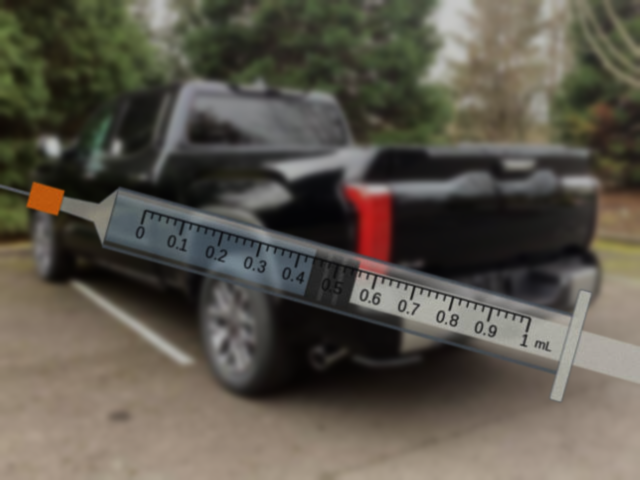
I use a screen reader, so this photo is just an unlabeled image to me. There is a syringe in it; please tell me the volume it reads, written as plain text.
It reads 0.44 mL
